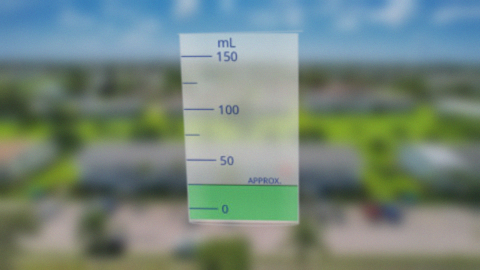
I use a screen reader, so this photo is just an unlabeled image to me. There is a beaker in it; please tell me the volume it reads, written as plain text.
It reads 25 mL
